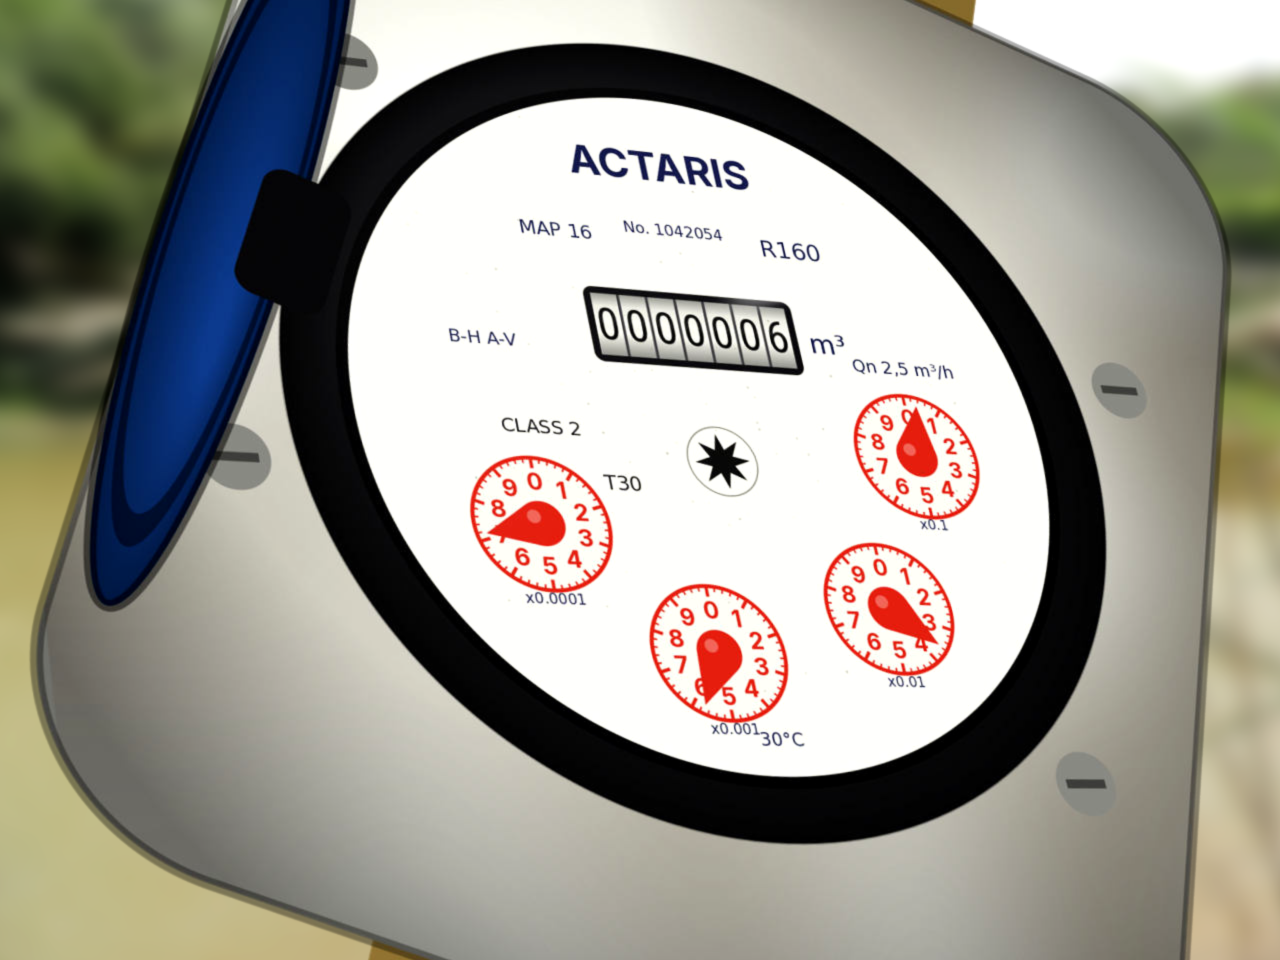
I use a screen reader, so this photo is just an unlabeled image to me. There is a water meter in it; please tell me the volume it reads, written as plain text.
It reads 6.0357 m³
